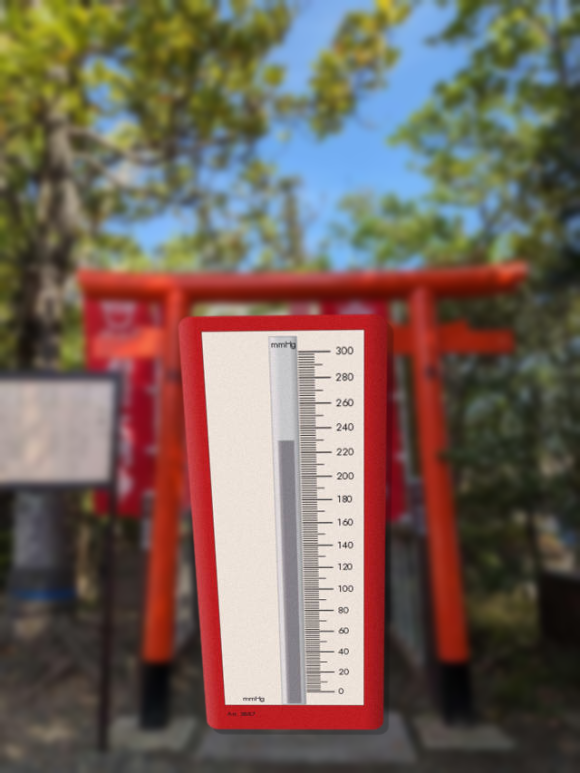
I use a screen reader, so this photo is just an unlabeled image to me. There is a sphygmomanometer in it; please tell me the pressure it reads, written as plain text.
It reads 230 mmHg
